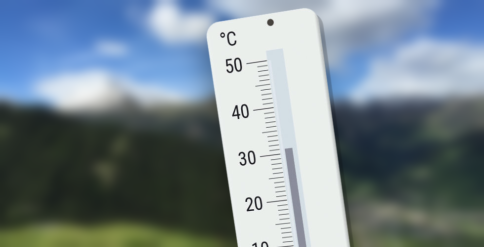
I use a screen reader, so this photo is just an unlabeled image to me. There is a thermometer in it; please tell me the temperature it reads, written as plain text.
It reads 31 °C
